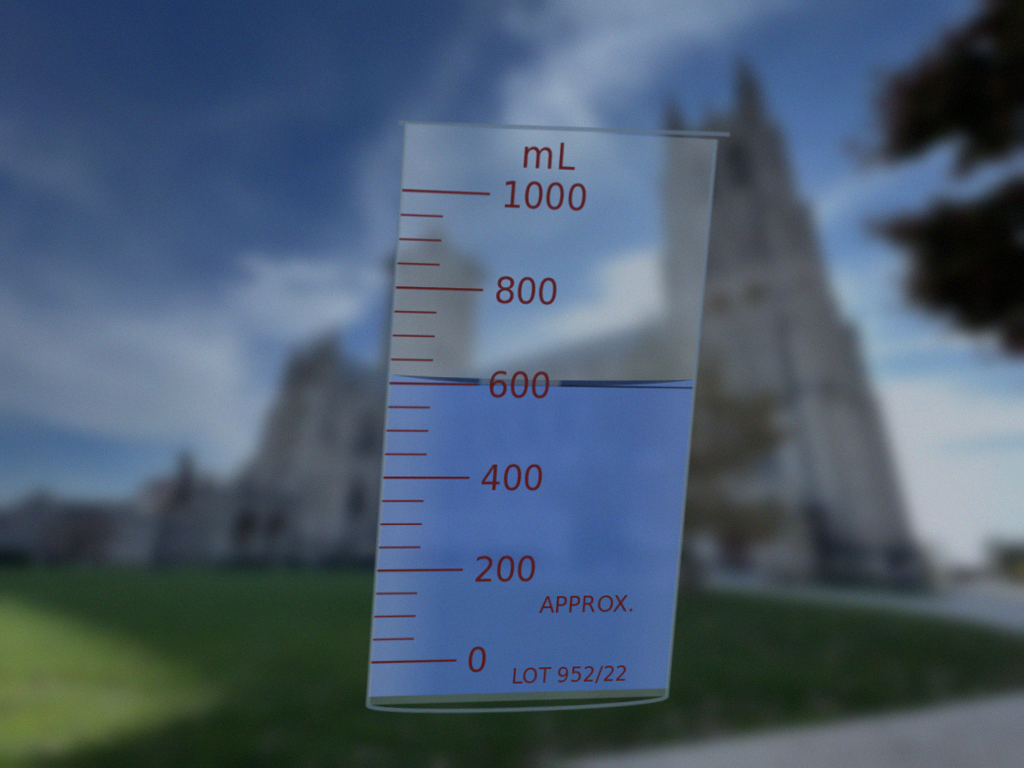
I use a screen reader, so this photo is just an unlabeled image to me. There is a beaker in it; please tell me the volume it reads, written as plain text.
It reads 600 mL
